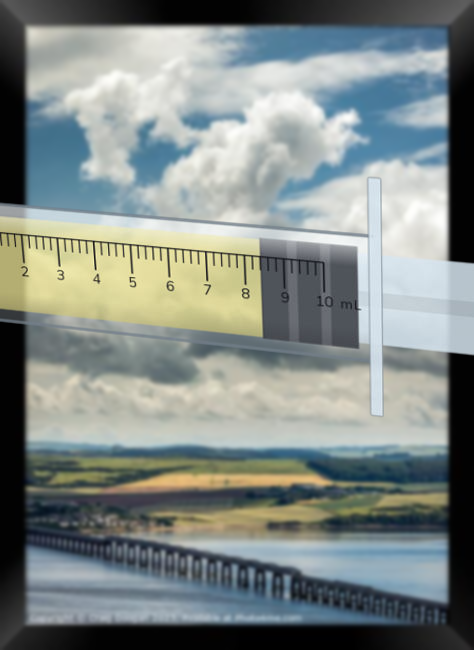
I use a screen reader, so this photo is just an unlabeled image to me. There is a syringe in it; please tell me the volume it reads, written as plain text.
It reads 8.4 mL
